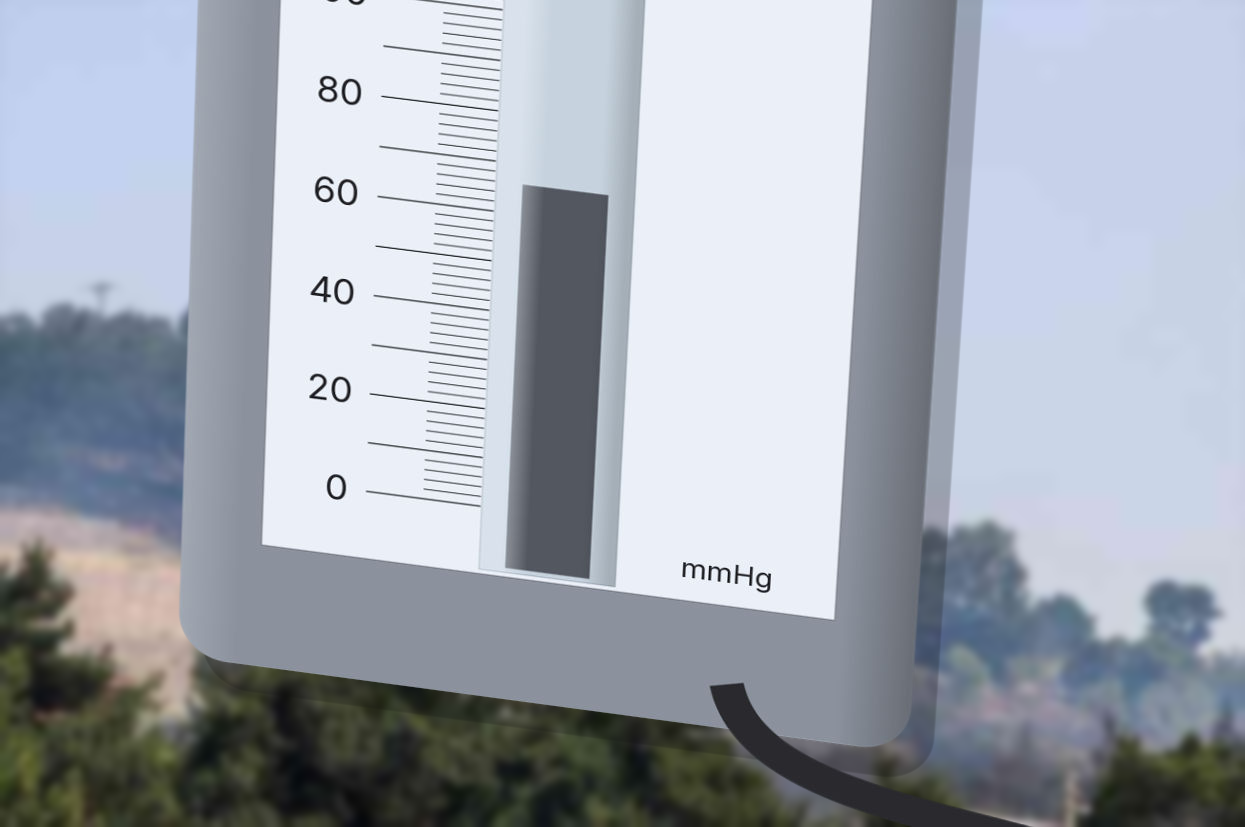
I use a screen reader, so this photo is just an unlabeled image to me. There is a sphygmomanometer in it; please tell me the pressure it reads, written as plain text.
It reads 66 mmHg
